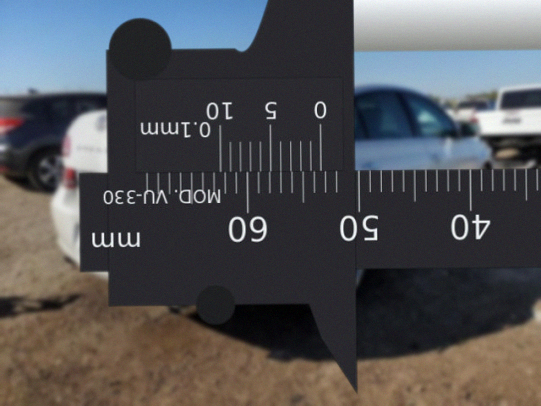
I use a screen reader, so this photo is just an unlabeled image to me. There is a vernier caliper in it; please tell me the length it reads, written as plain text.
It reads 53.4 mm
